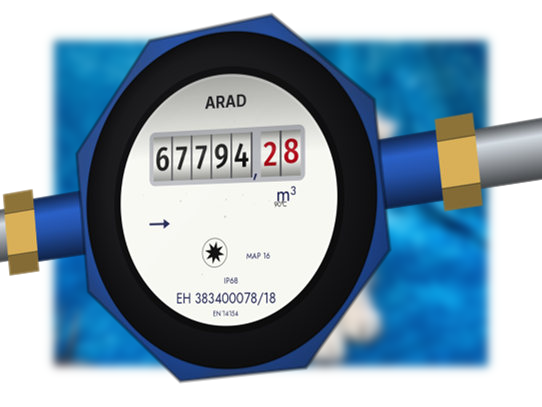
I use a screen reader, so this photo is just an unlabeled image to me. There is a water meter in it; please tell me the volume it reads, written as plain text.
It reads 67794.28 m³
